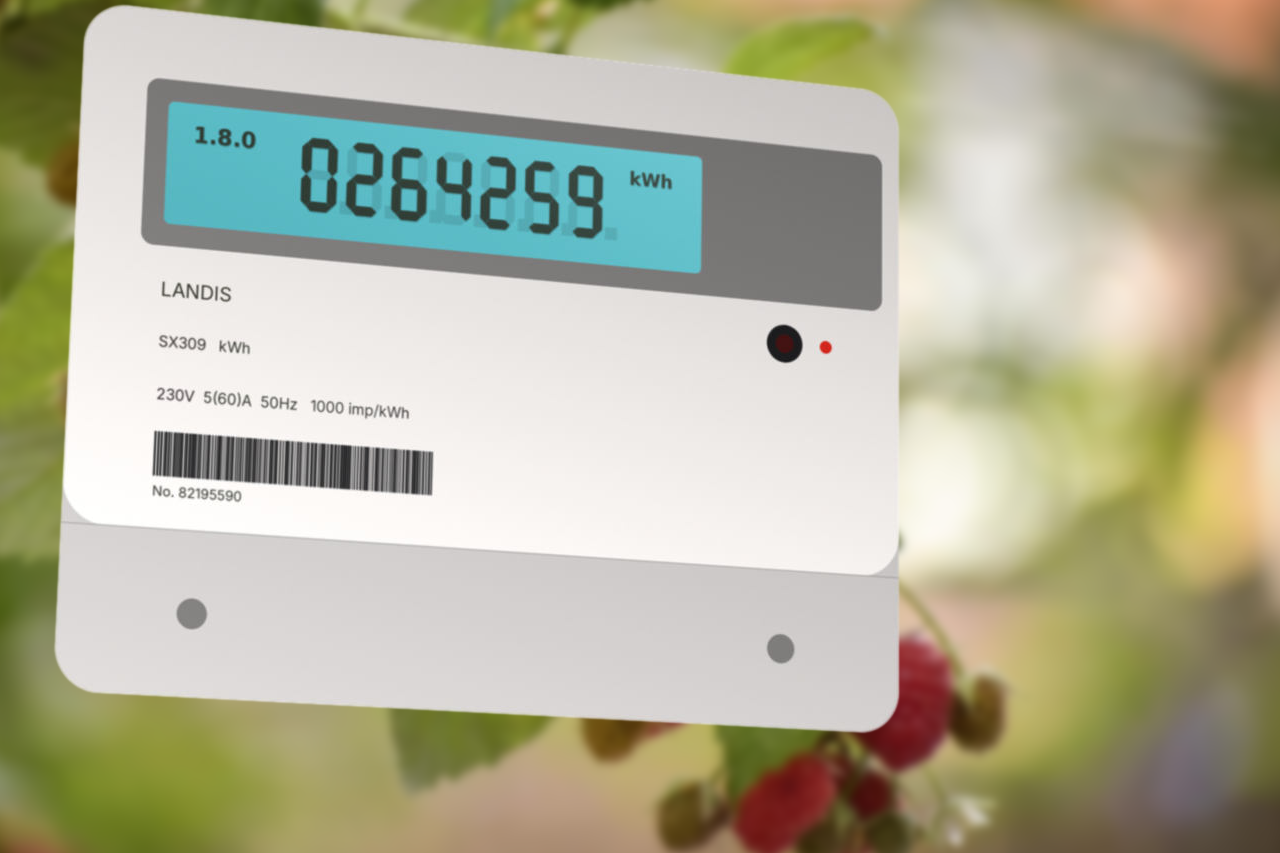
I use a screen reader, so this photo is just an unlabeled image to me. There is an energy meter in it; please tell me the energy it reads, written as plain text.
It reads 264259 kWh
